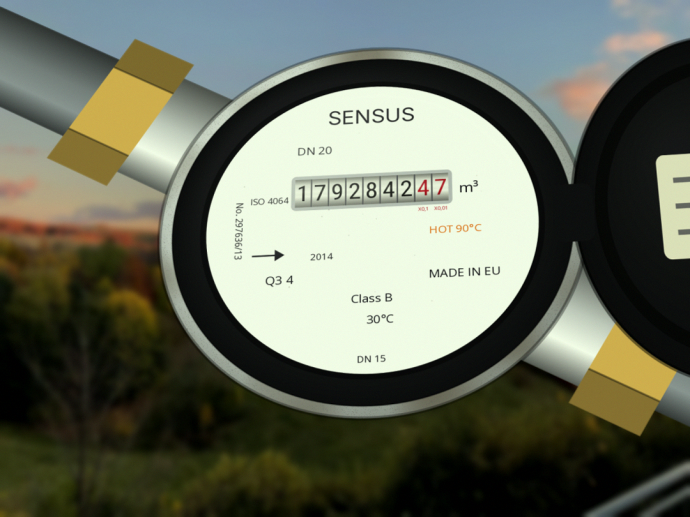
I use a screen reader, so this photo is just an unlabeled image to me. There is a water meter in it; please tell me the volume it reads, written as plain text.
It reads 1792842.47 m³
